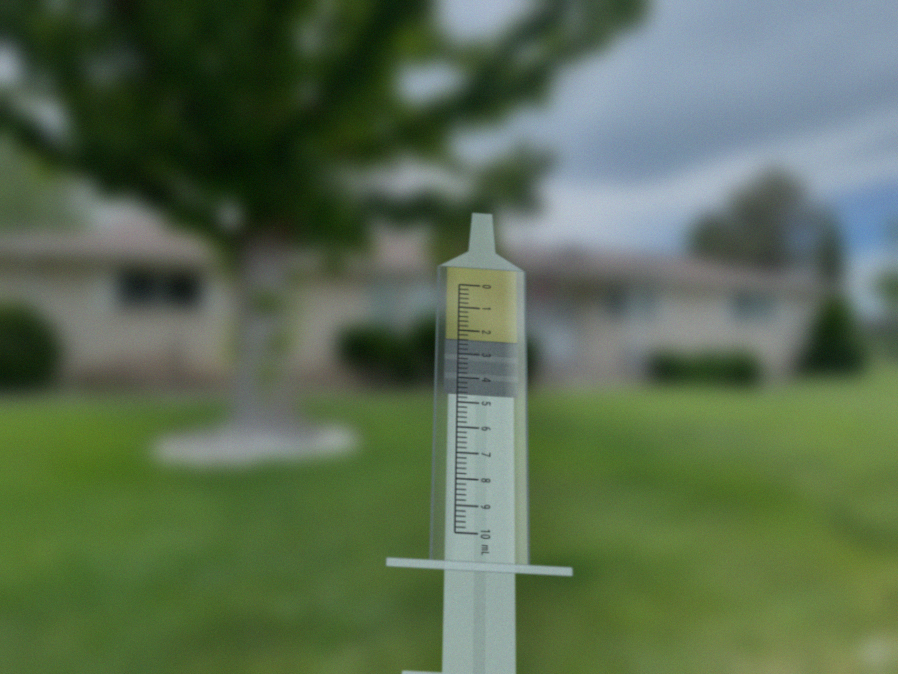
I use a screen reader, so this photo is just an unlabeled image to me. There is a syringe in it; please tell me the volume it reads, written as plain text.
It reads 2.4 mL
